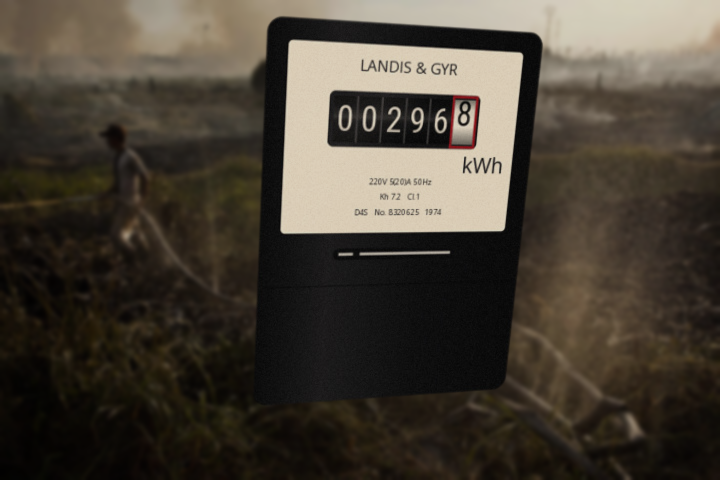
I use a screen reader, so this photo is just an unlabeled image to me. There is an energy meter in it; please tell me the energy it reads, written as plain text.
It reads 296.8 kWh
